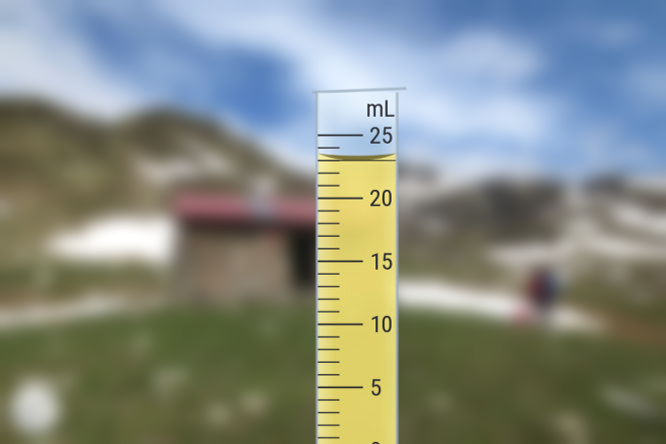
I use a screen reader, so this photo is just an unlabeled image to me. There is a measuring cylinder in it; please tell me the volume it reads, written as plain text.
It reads 23 mL
